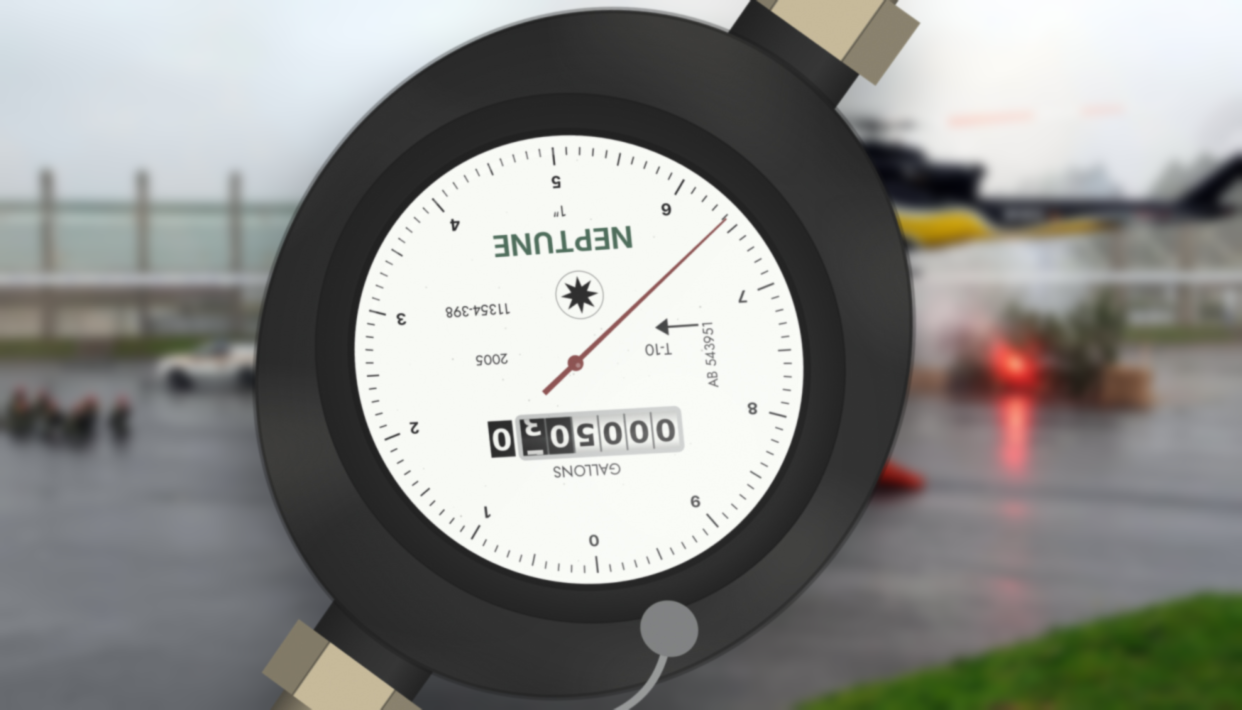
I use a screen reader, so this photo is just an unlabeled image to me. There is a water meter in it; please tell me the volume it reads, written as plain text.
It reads 5026.4 gal
